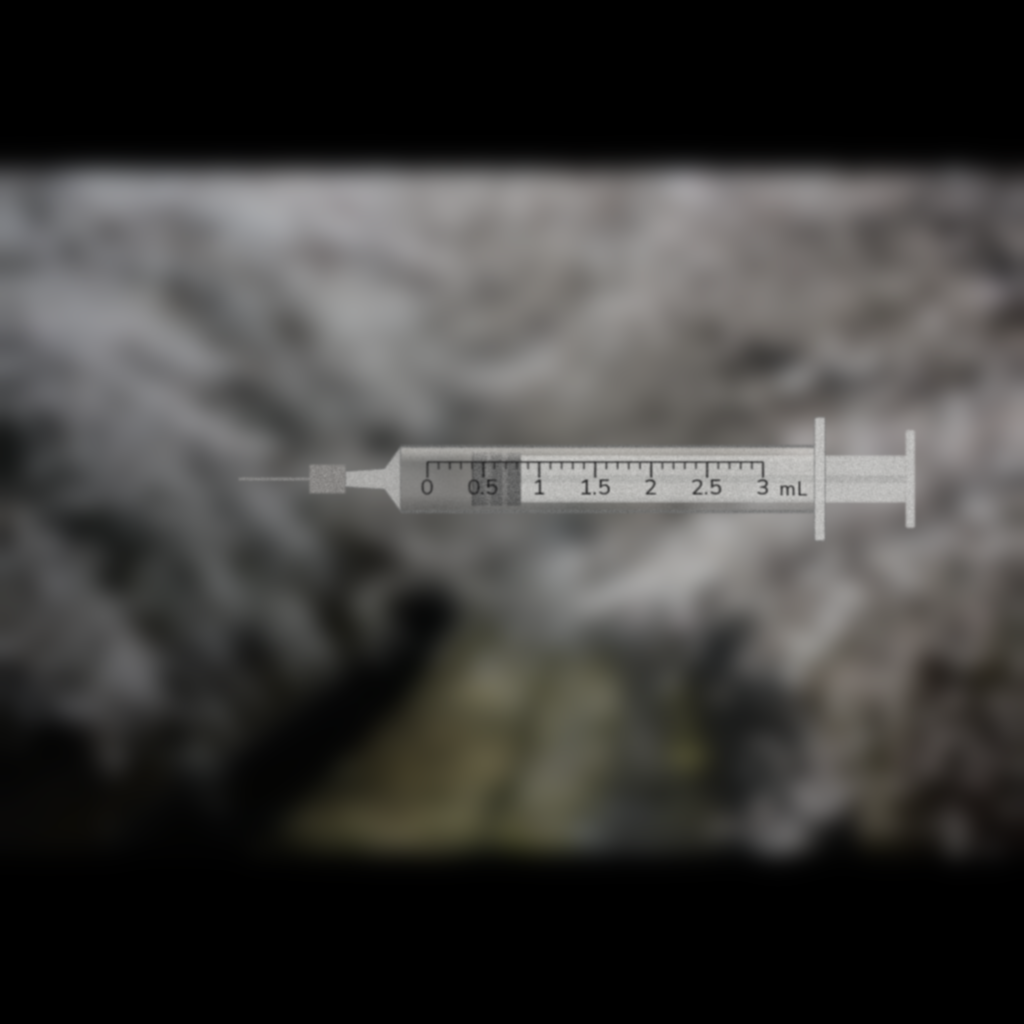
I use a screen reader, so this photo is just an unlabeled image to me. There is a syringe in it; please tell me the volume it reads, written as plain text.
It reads 0.4 mL
